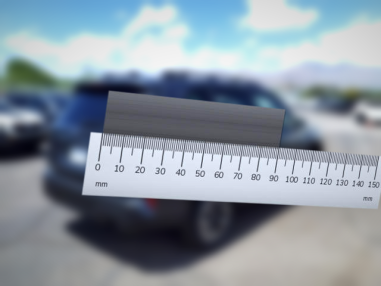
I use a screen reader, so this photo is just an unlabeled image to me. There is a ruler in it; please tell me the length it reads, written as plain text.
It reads 90 mm
